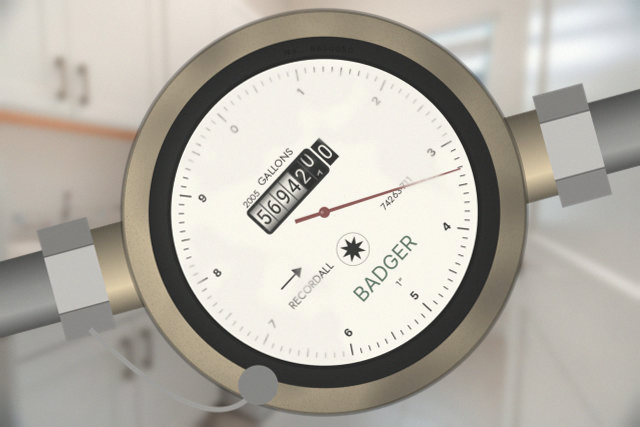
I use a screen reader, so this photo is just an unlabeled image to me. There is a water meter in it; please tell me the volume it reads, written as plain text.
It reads 5694203.3 gal
